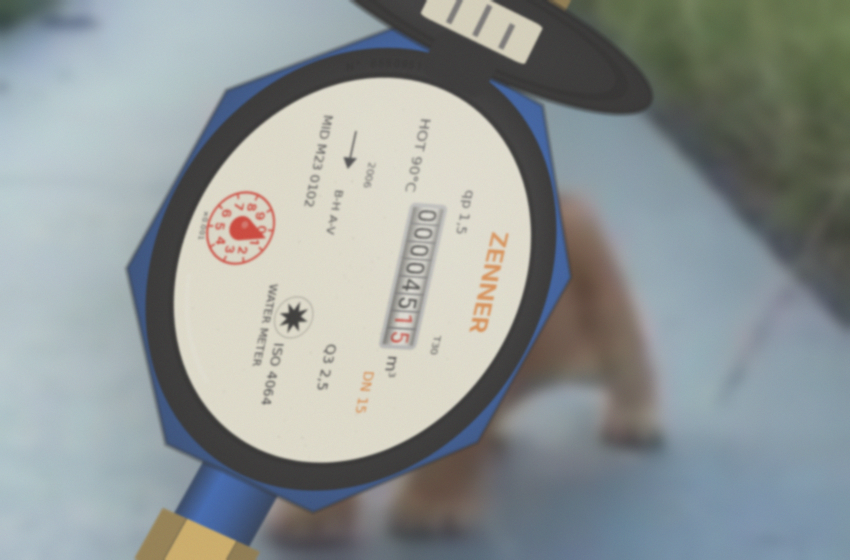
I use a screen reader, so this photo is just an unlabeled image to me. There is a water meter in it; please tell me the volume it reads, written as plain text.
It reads 45.150 m³
